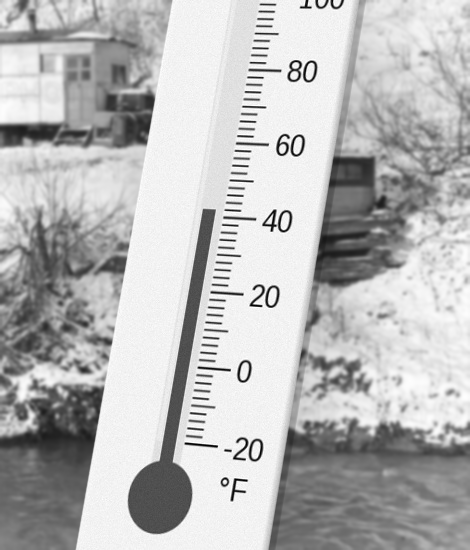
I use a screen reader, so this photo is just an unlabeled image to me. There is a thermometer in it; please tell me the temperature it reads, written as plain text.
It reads 42 °F
